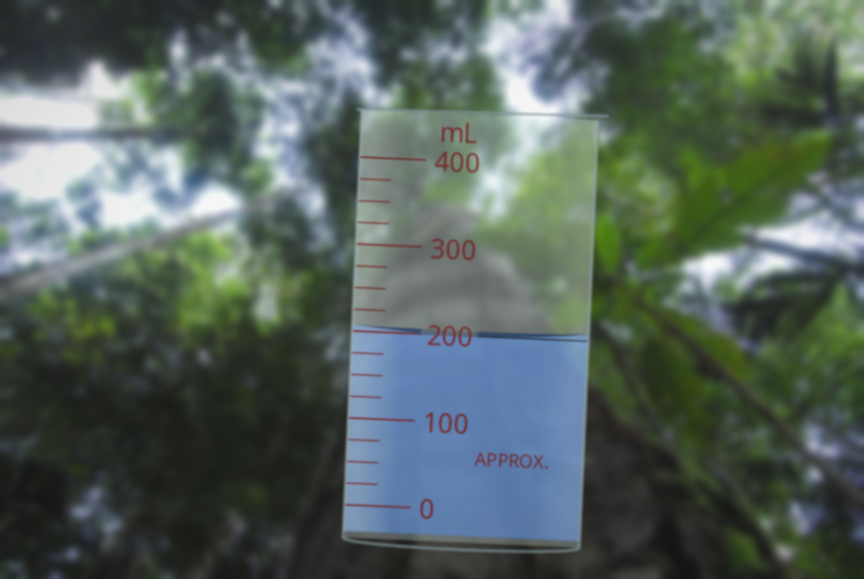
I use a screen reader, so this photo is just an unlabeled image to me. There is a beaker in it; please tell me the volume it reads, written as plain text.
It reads 200 mL
